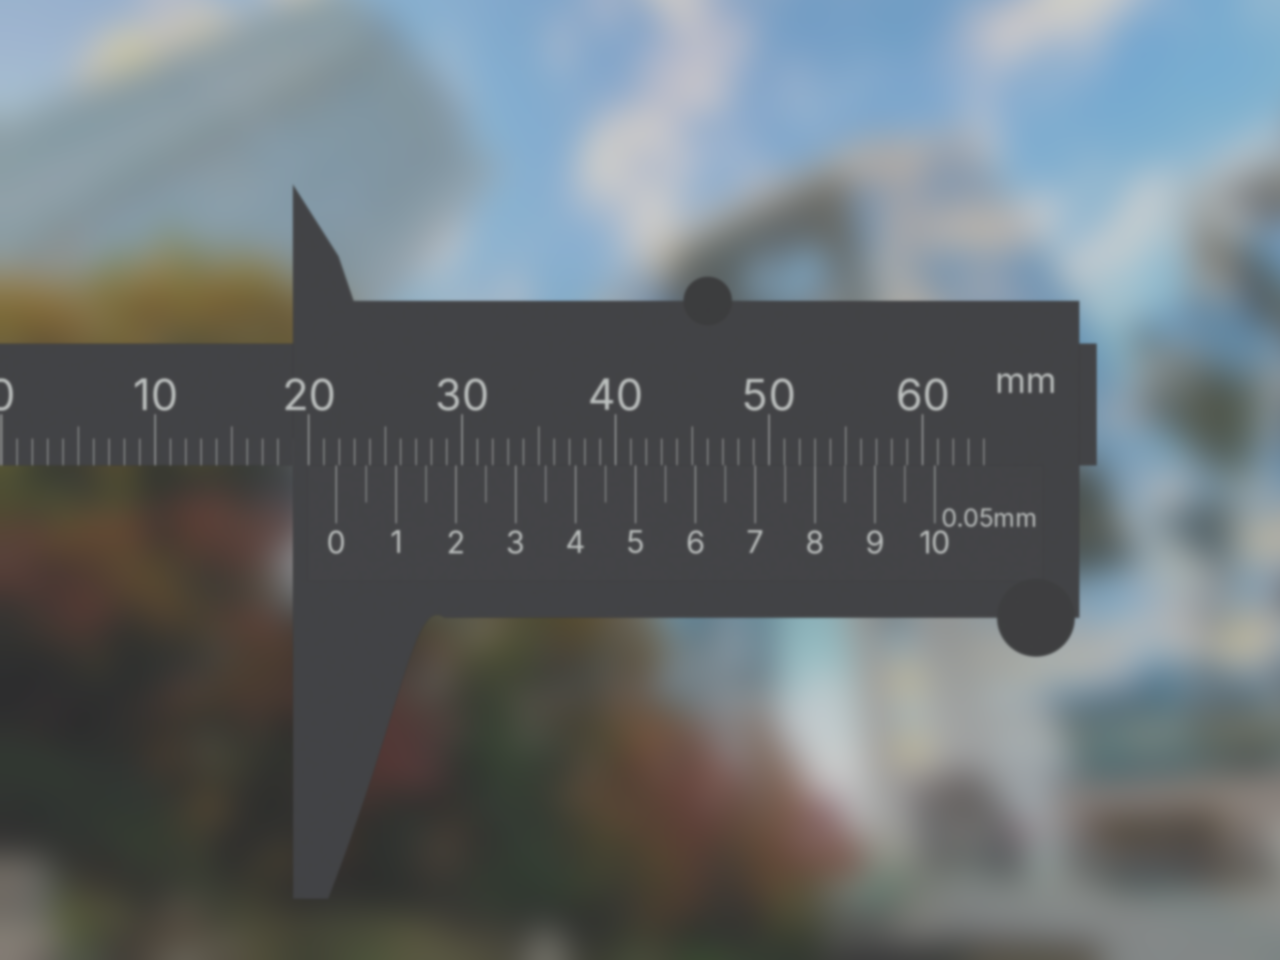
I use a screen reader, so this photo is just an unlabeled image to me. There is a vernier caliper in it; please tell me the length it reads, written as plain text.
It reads 21.8 mm
